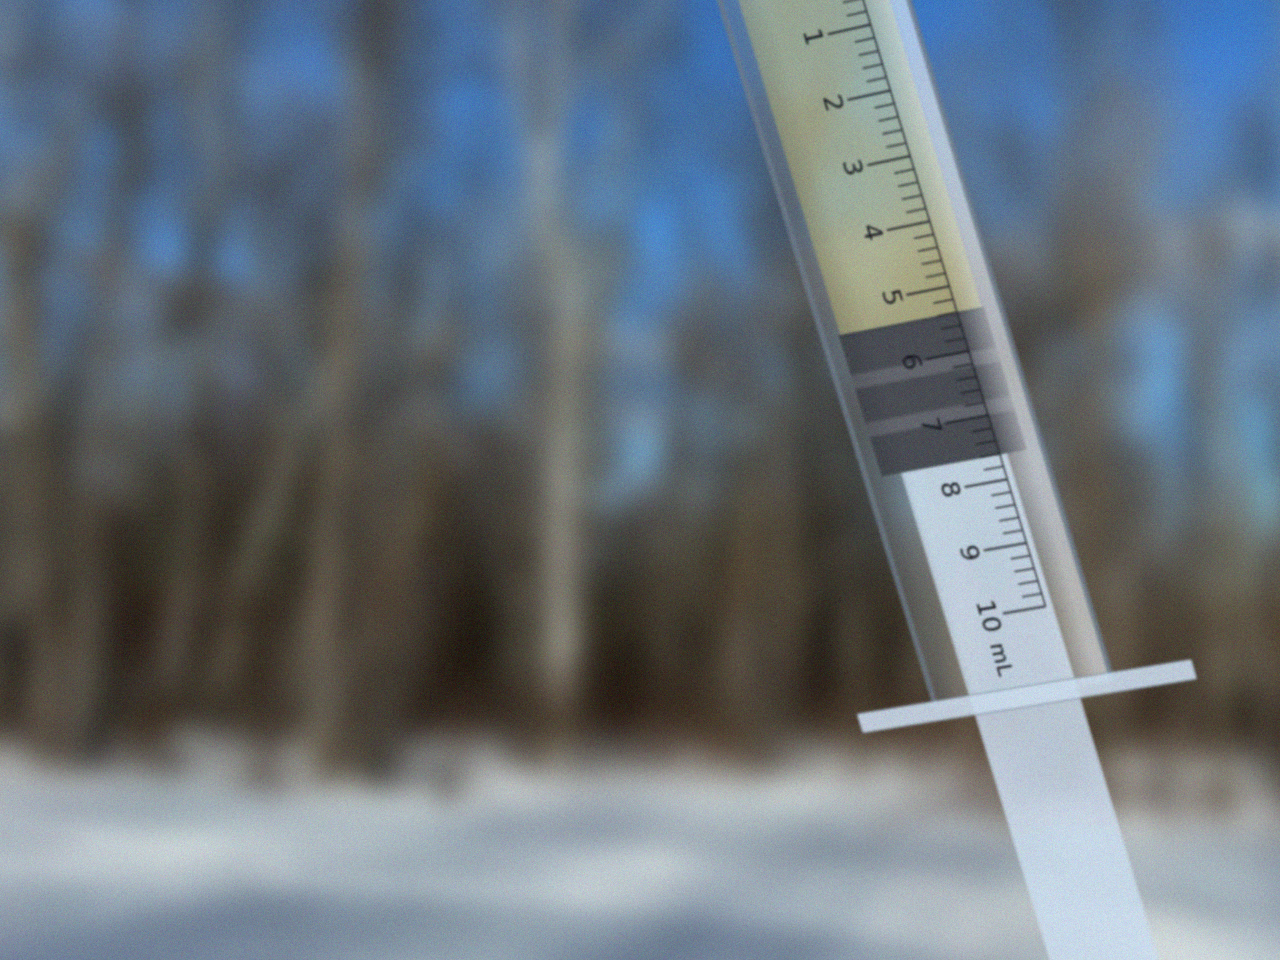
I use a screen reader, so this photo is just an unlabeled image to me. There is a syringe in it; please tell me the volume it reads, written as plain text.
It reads 5.4 mL
